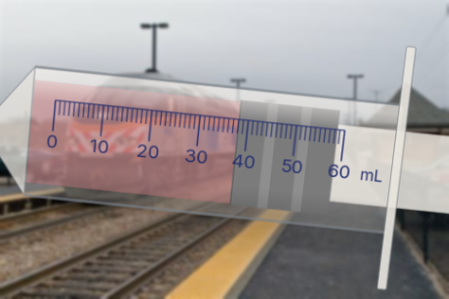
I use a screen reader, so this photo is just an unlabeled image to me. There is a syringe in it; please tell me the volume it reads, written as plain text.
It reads 38 mL
